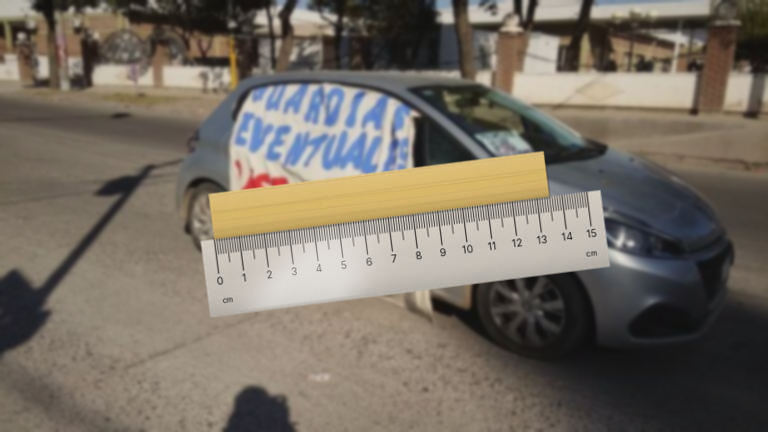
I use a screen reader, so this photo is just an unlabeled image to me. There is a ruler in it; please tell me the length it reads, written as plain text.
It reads 13.5 cm
